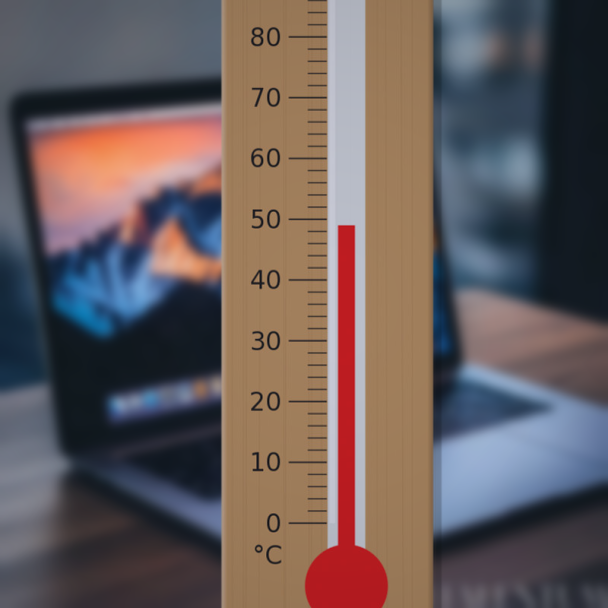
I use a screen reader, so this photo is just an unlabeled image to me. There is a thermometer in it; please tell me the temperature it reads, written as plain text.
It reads 49 °C
